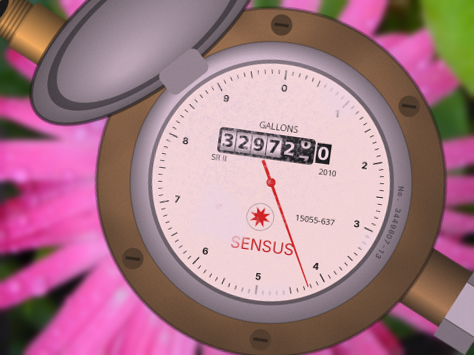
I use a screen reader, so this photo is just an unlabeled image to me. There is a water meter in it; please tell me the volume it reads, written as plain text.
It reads 3297264.2 gal
